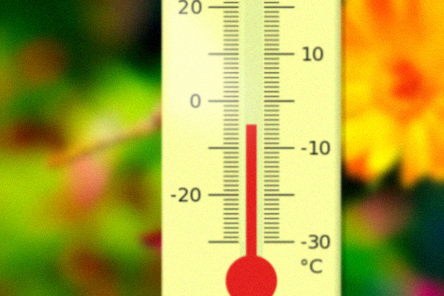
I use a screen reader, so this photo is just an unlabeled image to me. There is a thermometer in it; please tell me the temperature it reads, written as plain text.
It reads -5 °C
